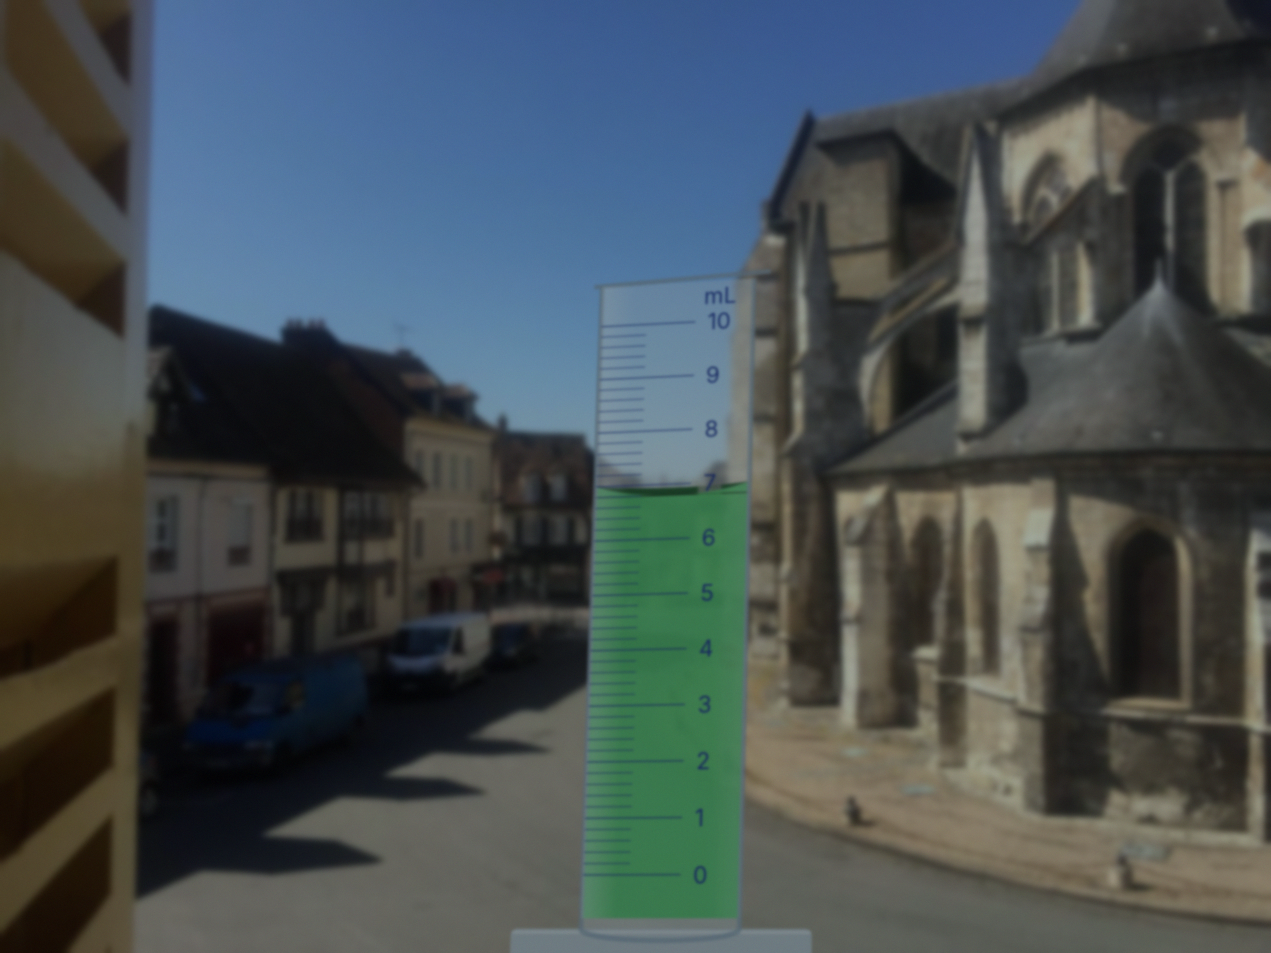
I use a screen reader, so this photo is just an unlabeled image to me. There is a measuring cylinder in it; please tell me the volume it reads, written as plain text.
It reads 6.8 mL
